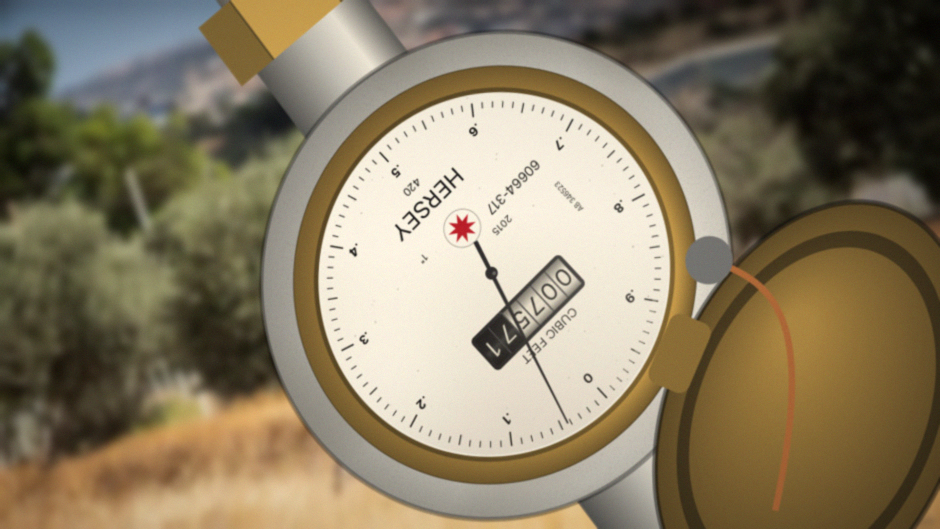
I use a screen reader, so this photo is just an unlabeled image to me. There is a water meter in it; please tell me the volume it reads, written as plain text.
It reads 7571.04 ft³
